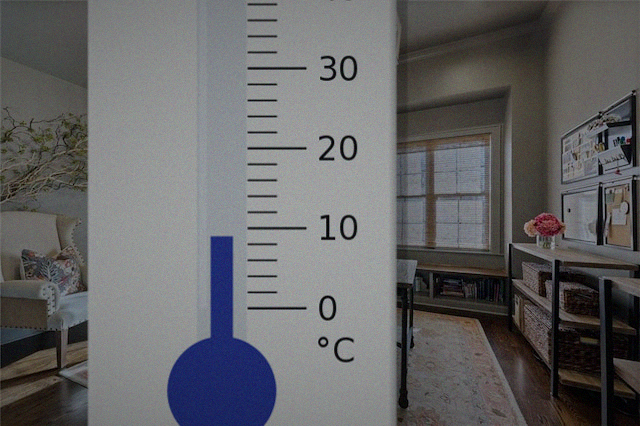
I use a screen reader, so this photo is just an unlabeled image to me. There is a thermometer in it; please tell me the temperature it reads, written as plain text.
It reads 9 °C
